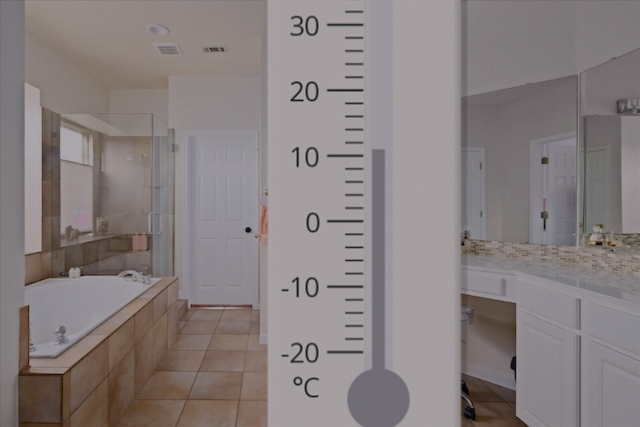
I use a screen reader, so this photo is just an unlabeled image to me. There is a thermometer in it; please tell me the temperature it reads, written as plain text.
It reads 11 °C
